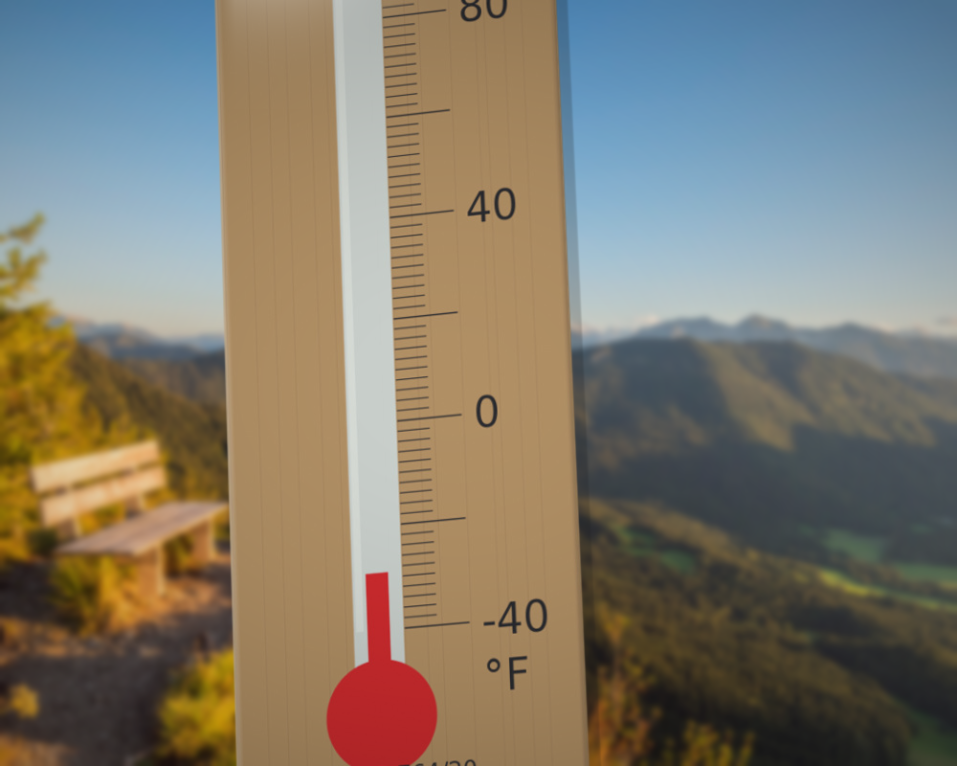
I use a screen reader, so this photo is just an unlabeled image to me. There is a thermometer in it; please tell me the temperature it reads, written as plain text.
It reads -29 °F
